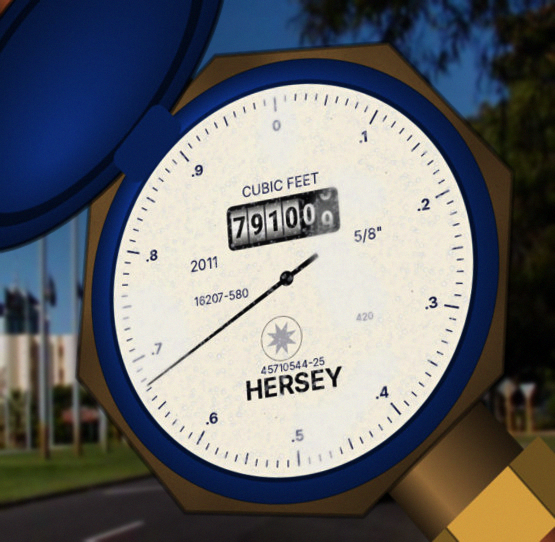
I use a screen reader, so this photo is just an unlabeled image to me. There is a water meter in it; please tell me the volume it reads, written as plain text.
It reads 791008.67 ft³
